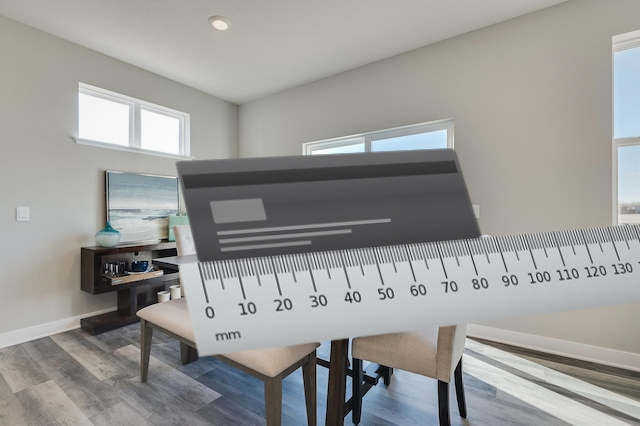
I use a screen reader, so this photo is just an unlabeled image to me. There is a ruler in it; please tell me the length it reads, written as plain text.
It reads 85 mm
